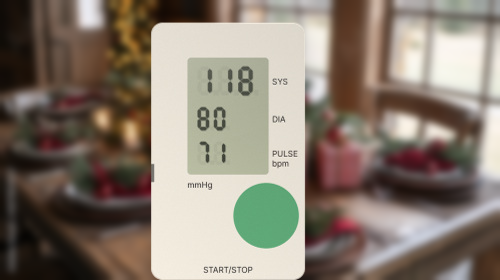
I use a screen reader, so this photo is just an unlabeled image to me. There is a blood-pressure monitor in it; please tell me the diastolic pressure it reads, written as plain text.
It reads 80 mmHg
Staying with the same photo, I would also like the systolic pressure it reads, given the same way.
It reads 118 mmHg
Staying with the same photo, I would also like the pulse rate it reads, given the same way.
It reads 71 bpm
